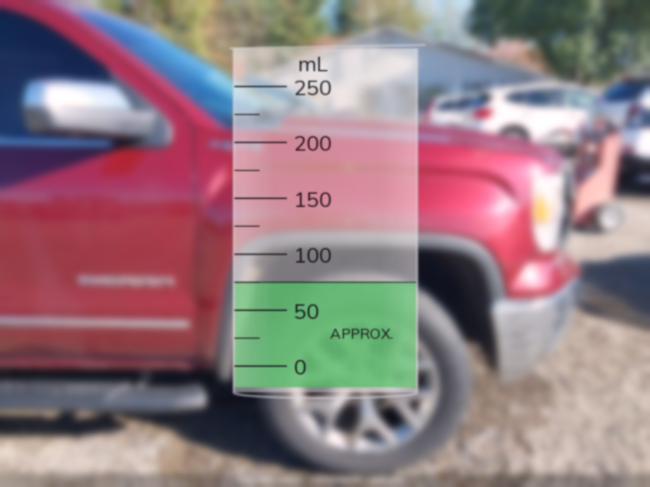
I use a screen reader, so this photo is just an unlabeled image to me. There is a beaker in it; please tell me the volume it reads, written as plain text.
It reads 75 mL
